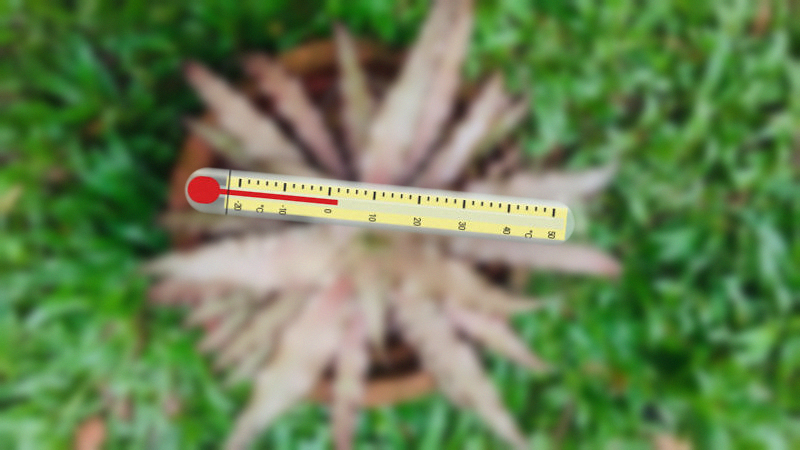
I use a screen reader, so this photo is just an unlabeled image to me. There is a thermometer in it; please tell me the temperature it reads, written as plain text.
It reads 2 °C
